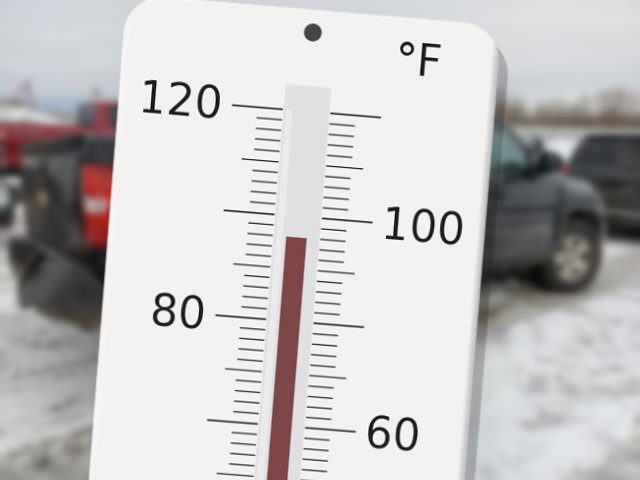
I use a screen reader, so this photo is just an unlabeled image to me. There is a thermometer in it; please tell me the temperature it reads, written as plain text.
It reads 96 °F
